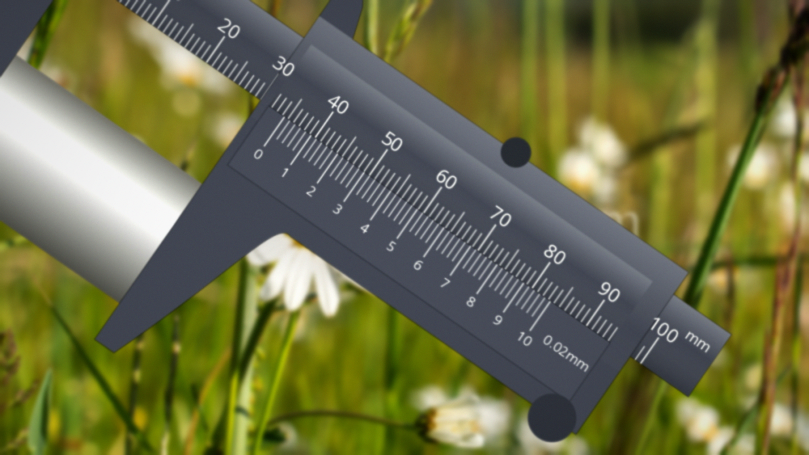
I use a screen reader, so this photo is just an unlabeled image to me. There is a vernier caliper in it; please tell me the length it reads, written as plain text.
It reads 34.4 mm
